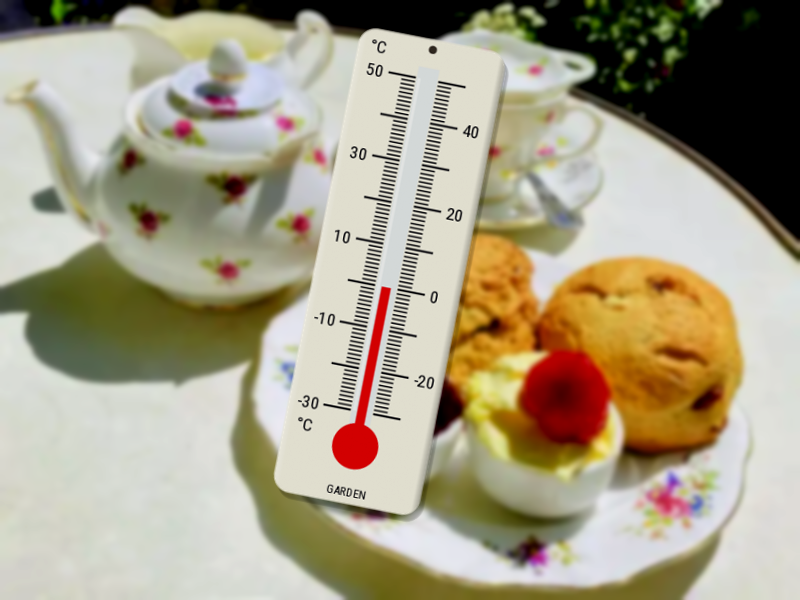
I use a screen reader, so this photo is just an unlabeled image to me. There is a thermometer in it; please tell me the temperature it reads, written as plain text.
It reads 0 °C
